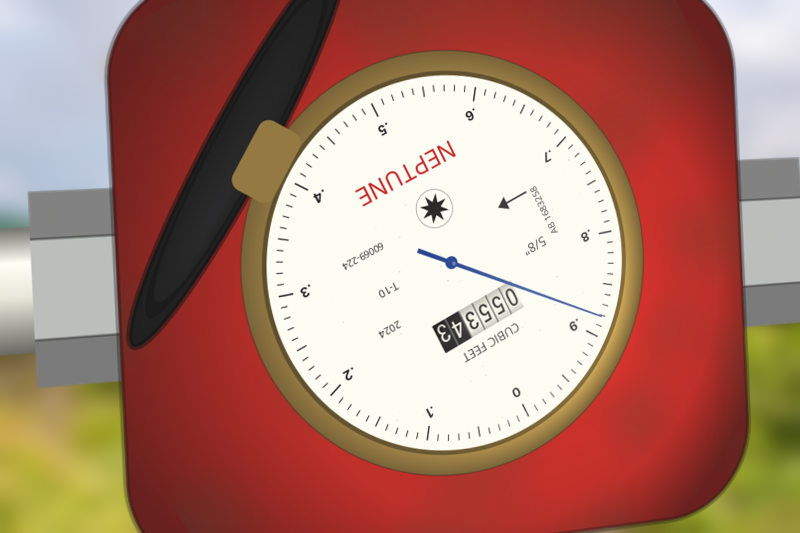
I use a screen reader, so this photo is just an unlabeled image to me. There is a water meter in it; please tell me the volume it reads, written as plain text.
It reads 55342.88 ft³
